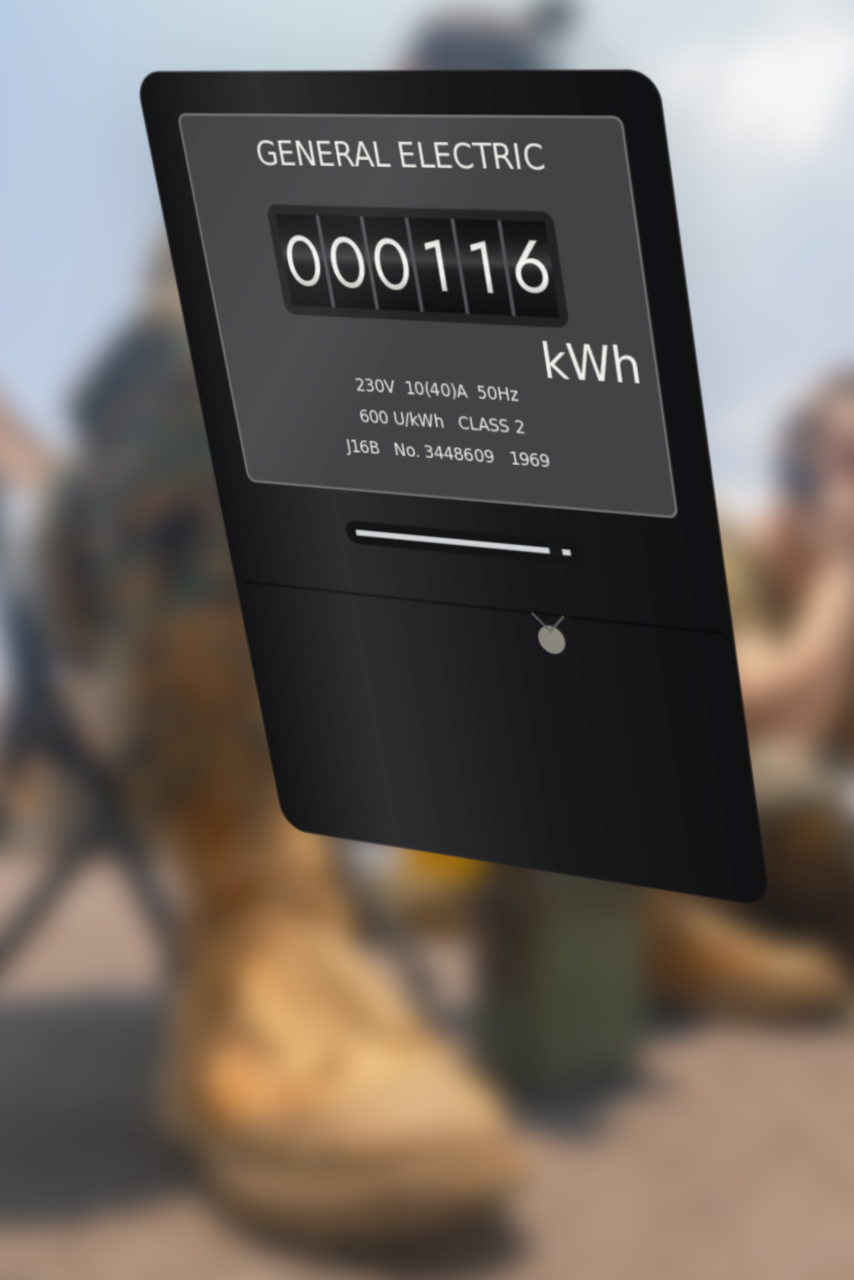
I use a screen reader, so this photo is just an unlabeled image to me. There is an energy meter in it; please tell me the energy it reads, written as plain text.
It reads 116 kWh
